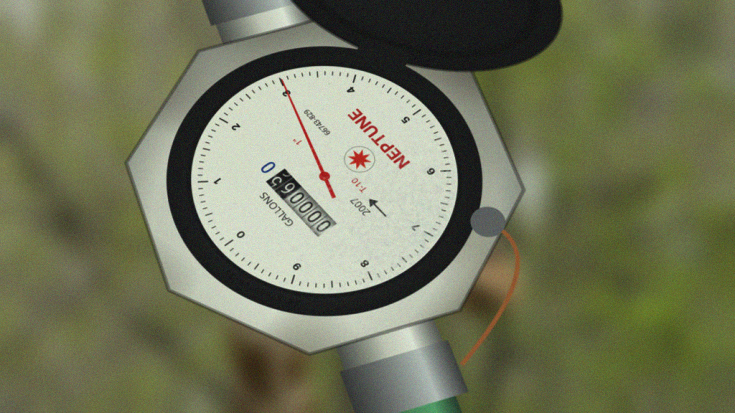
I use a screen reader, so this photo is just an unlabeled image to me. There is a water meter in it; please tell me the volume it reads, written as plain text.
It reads 653.0 gal
